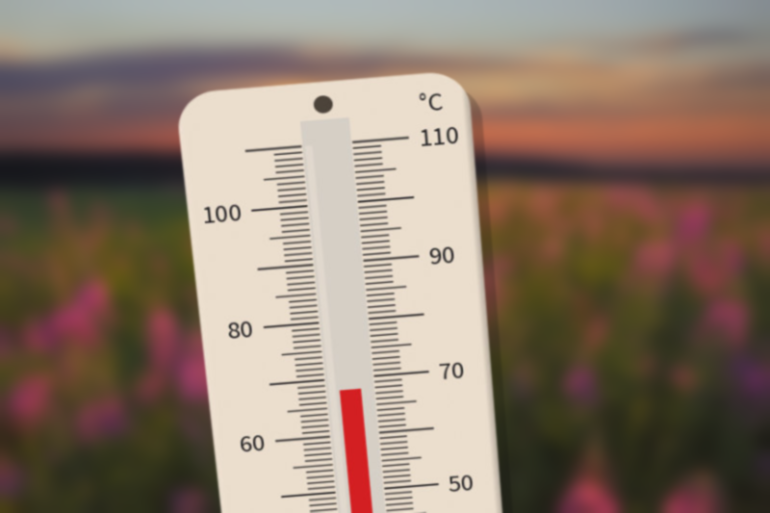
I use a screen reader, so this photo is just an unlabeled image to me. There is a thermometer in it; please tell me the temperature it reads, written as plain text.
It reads 68 °C
